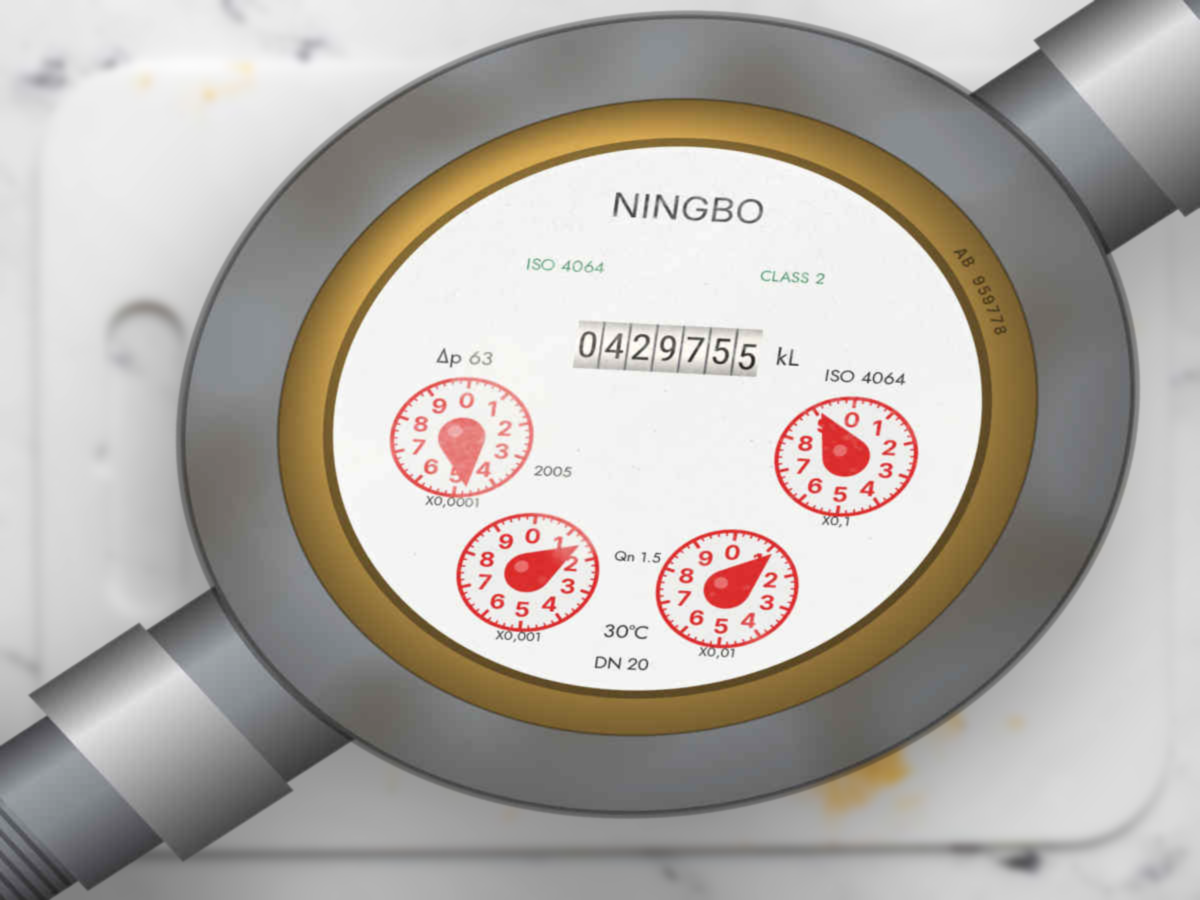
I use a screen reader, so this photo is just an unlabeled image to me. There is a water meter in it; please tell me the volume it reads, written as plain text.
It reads 429754.9114 kL
